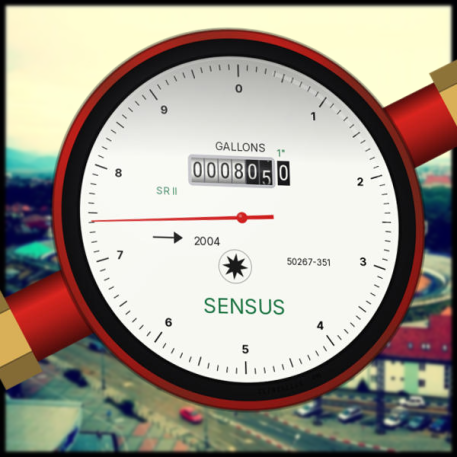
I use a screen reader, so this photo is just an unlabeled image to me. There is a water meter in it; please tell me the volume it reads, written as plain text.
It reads 8047.4 gal
